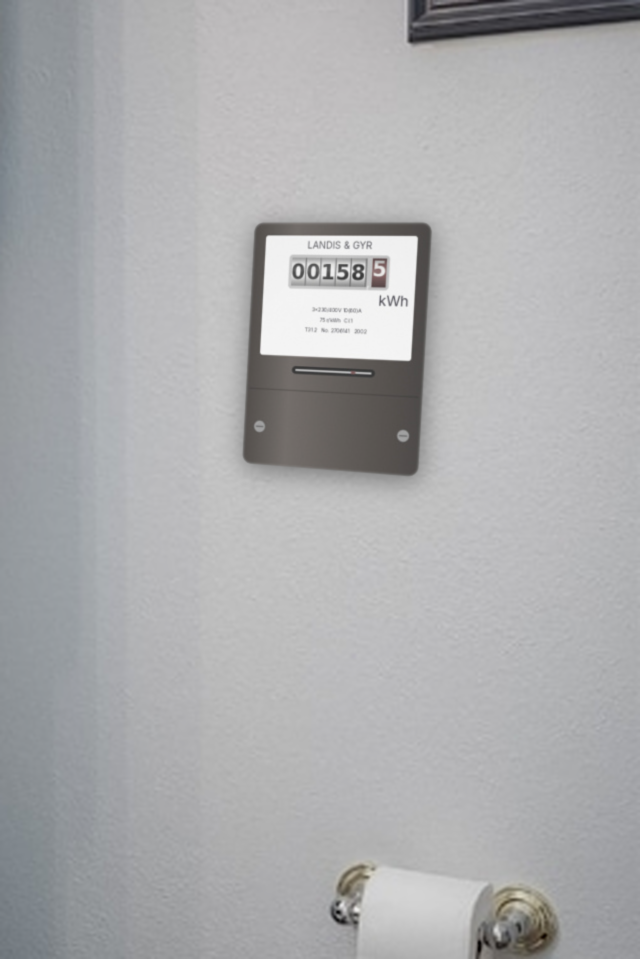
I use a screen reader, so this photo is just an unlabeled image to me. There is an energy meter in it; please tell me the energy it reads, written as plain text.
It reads 158.5 kWh
